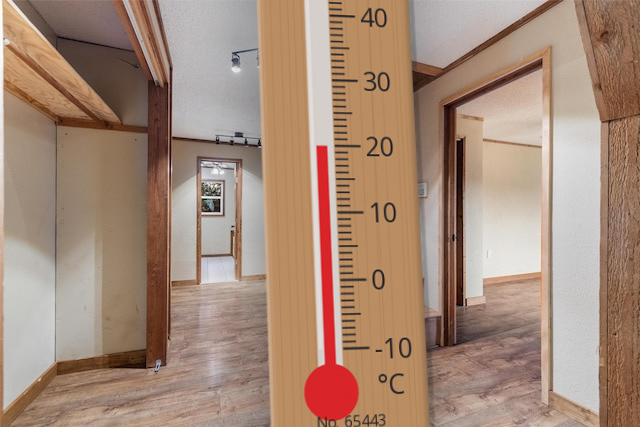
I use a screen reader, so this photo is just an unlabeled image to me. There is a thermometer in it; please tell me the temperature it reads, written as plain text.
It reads 20 °C
